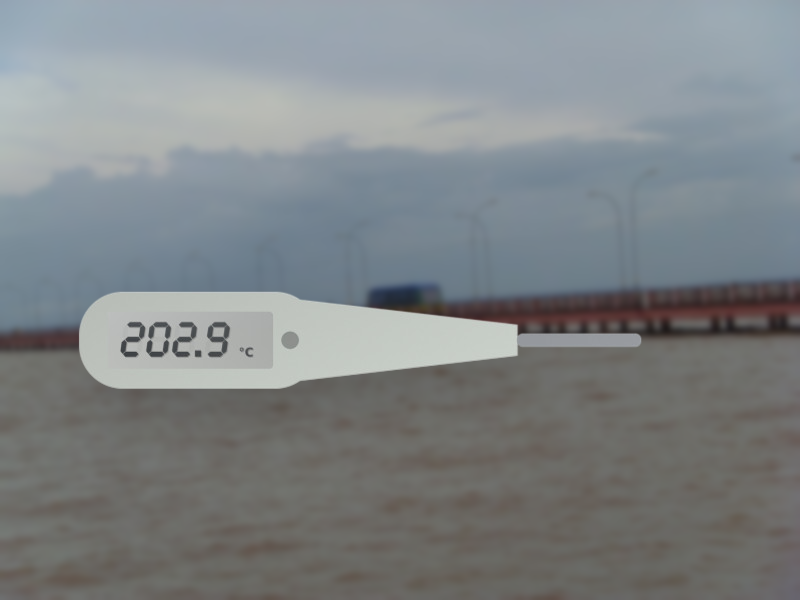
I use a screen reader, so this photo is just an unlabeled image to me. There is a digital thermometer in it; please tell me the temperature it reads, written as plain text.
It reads 202.9 °C
